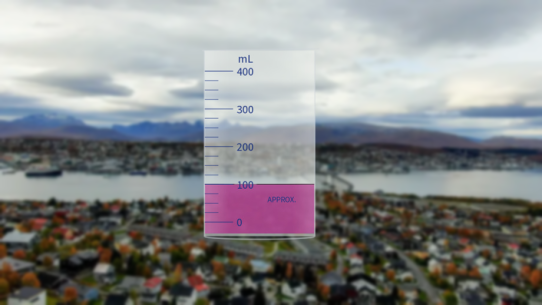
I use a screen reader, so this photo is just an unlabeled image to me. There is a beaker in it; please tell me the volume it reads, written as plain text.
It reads 100 mL
